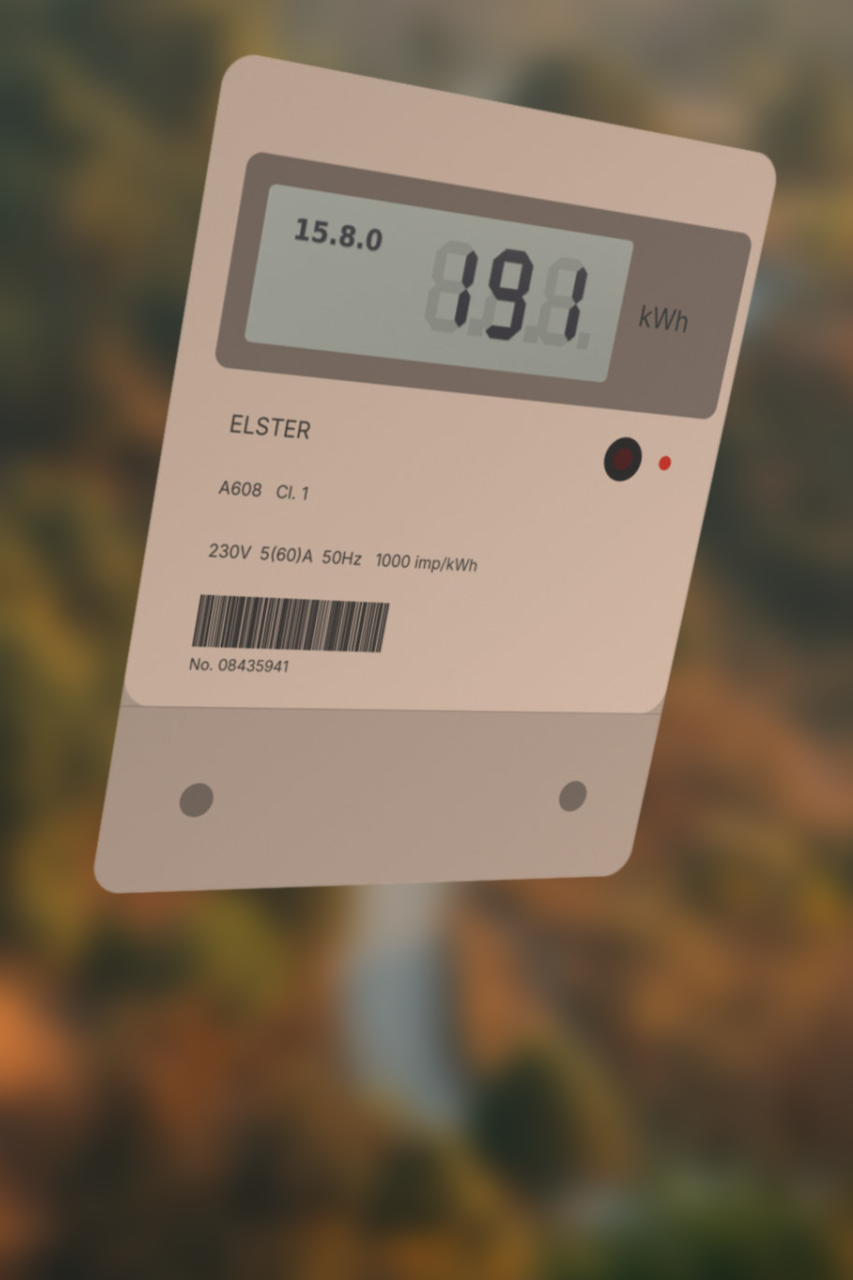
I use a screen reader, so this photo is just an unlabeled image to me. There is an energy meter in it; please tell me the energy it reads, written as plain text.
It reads 191 kWh
